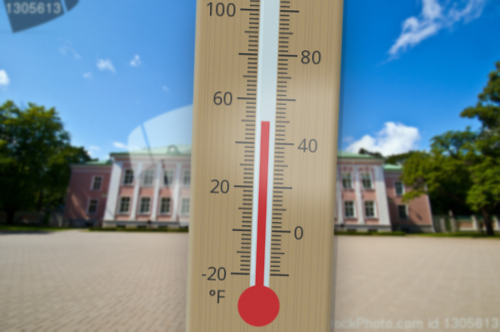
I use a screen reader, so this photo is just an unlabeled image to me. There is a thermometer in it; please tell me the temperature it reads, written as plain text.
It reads 50 °F
